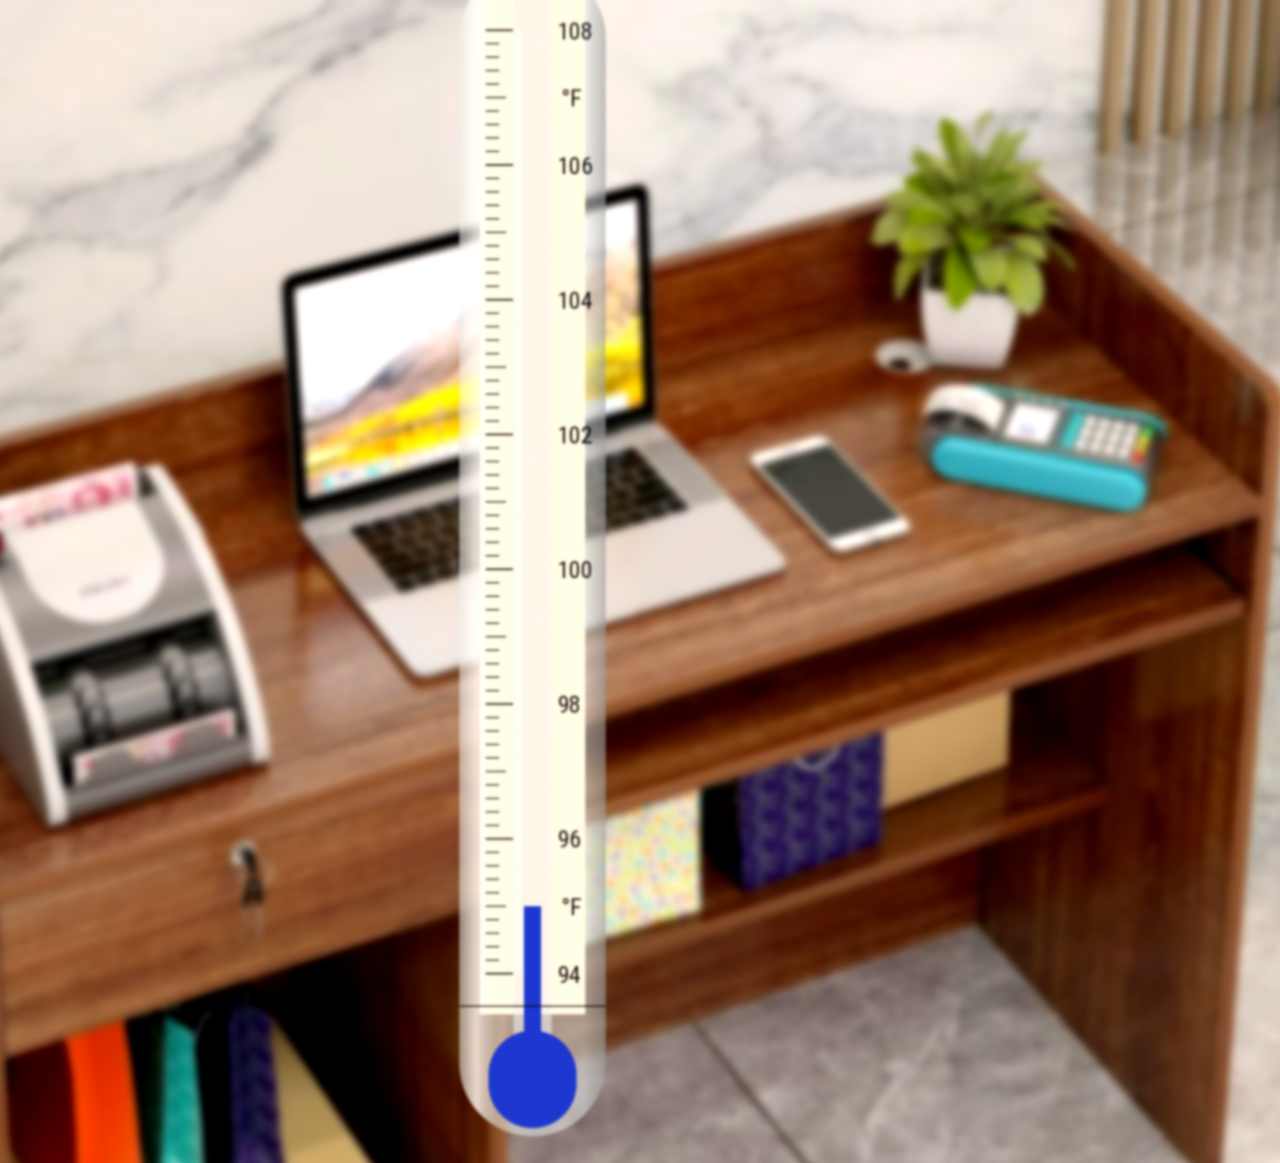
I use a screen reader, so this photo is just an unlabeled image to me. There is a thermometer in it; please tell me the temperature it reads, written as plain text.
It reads 95 °F
